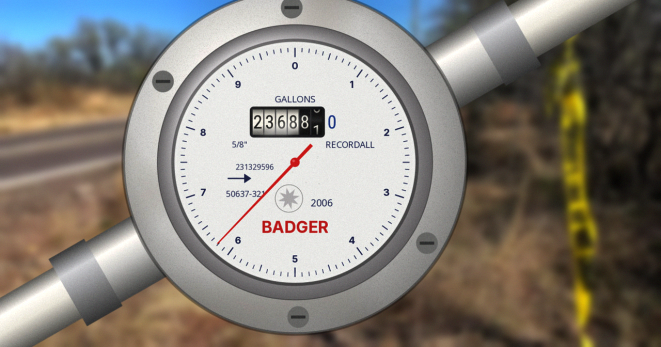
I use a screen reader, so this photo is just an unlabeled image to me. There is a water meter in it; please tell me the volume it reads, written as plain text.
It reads 2368806.2 gal
